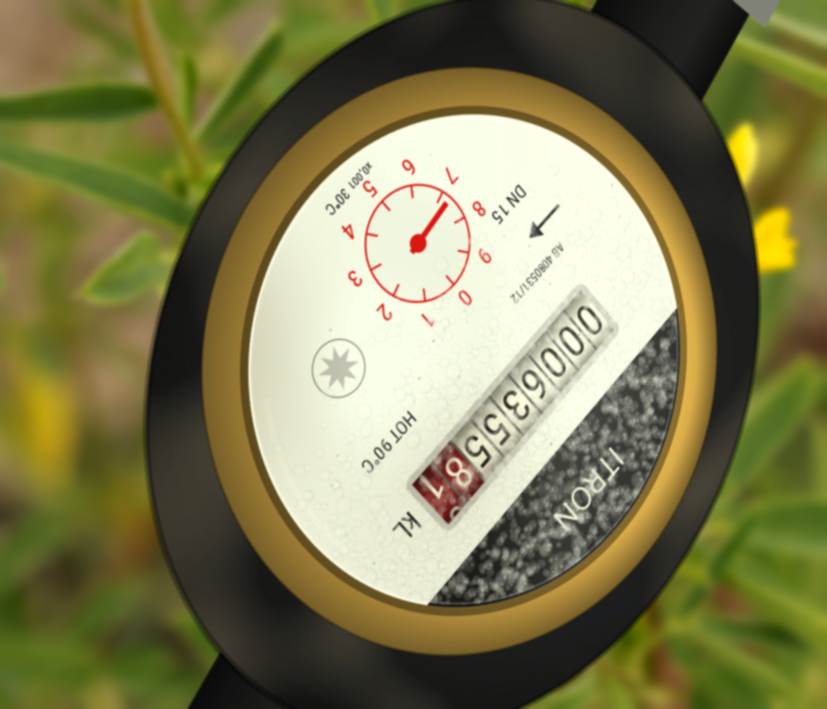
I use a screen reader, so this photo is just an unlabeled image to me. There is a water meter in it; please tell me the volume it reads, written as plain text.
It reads 6355.807 kL
